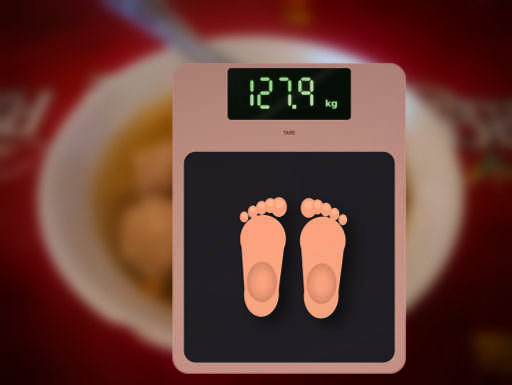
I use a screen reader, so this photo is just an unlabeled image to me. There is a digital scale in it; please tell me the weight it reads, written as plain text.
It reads 127.9 kg
